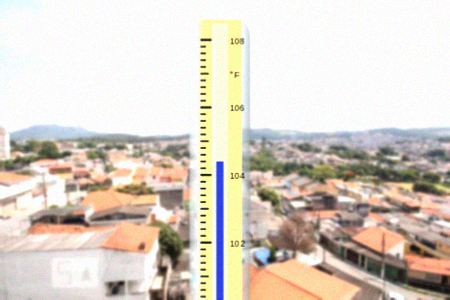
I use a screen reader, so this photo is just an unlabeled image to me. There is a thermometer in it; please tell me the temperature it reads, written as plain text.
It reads 104.4 °F
